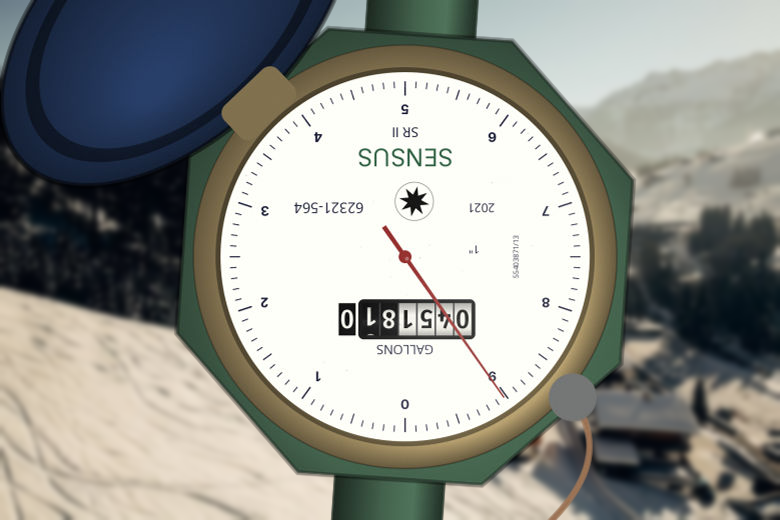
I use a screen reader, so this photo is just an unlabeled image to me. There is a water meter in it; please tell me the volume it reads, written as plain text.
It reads 451809.0 gal
